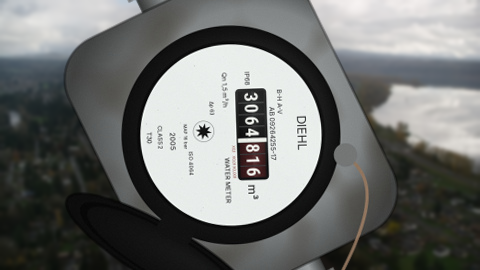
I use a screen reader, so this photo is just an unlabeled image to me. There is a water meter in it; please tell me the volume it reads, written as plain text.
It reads 3064.816 m³
